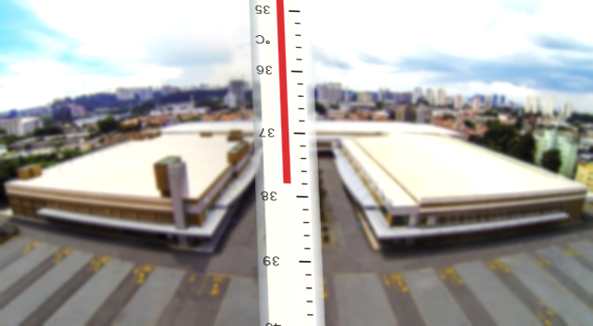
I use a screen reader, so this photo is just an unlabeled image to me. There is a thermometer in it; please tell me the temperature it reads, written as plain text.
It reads 37.8 °C
